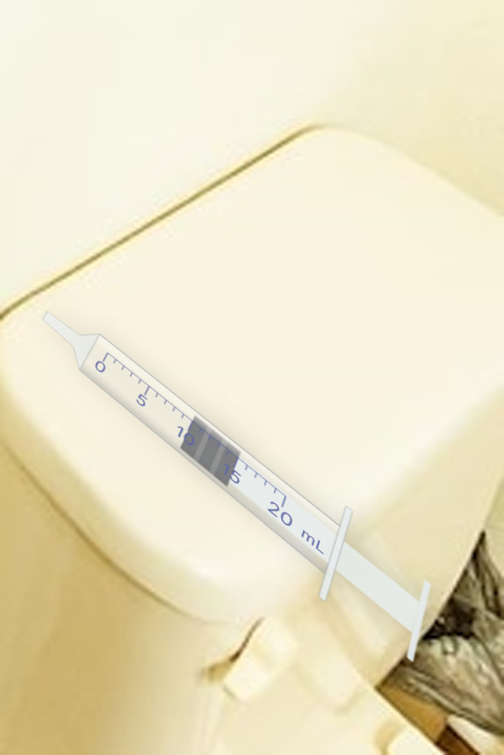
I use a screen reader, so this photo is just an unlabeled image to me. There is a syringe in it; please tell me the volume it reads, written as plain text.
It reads 10 mL
